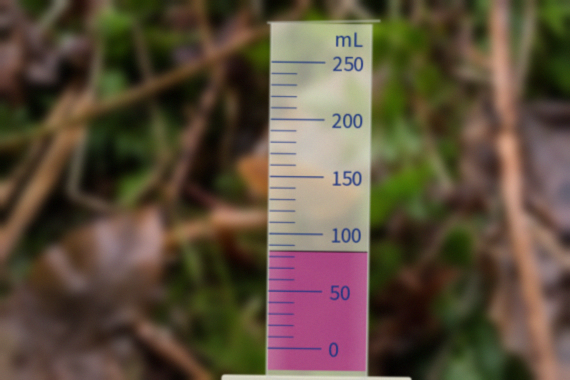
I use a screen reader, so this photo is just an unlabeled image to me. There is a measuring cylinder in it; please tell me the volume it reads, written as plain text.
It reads 85 mL
